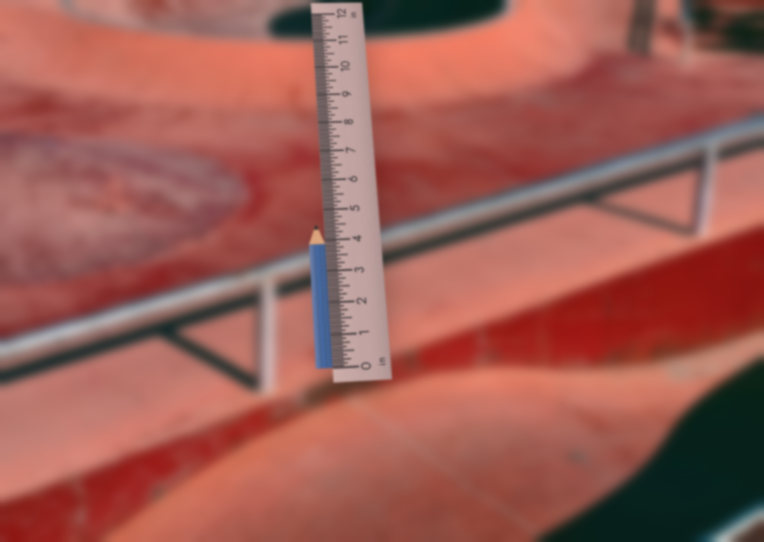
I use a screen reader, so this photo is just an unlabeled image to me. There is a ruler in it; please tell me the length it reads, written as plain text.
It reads 4.5 in
